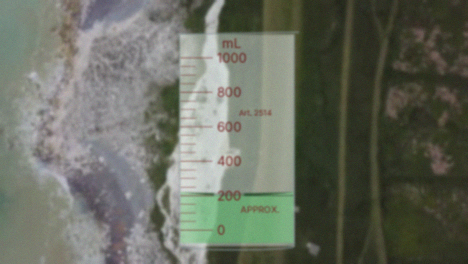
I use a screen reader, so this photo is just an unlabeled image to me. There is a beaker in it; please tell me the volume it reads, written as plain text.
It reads 200 mL
